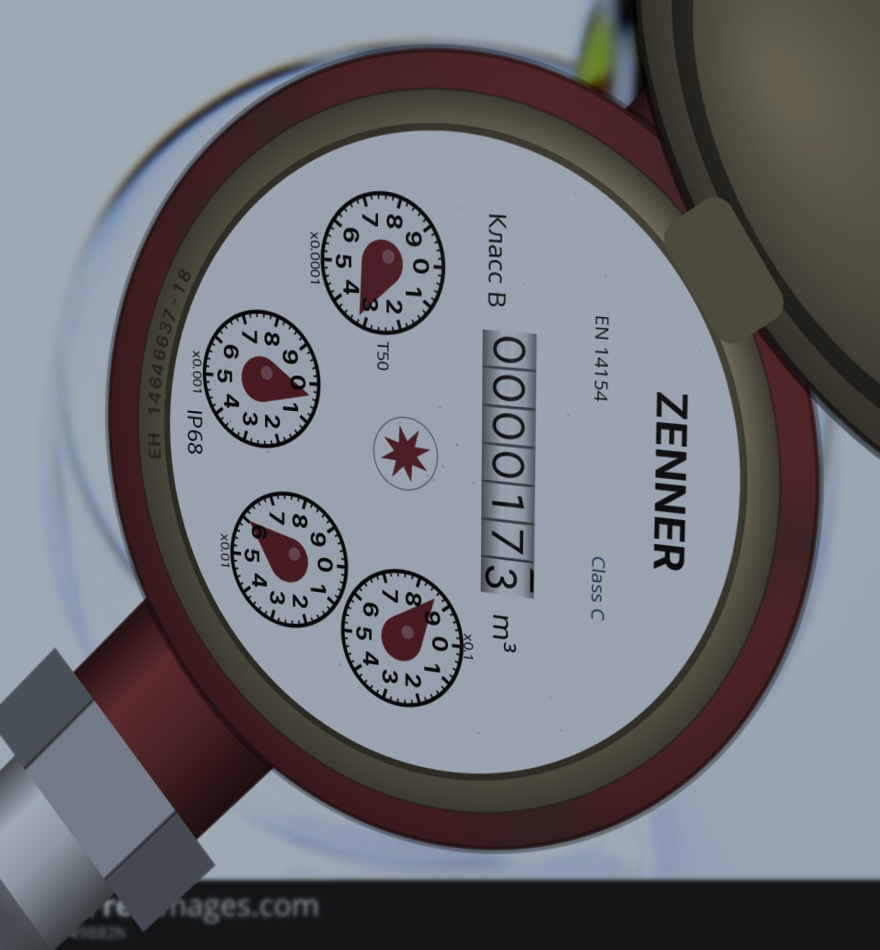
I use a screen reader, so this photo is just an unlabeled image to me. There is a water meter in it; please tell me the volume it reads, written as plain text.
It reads 172.8603 m³
